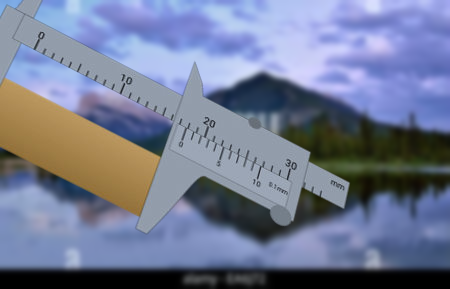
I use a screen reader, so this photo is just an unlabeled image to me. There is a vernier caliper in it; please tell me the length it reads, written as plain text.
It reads 17.8 mm
